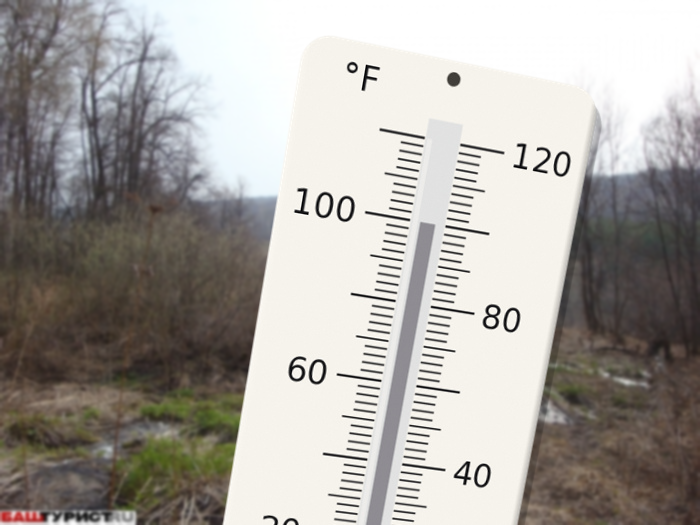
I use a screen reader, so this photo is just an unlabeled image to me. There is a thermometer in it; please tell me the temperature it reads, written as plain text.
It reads 100 °F
